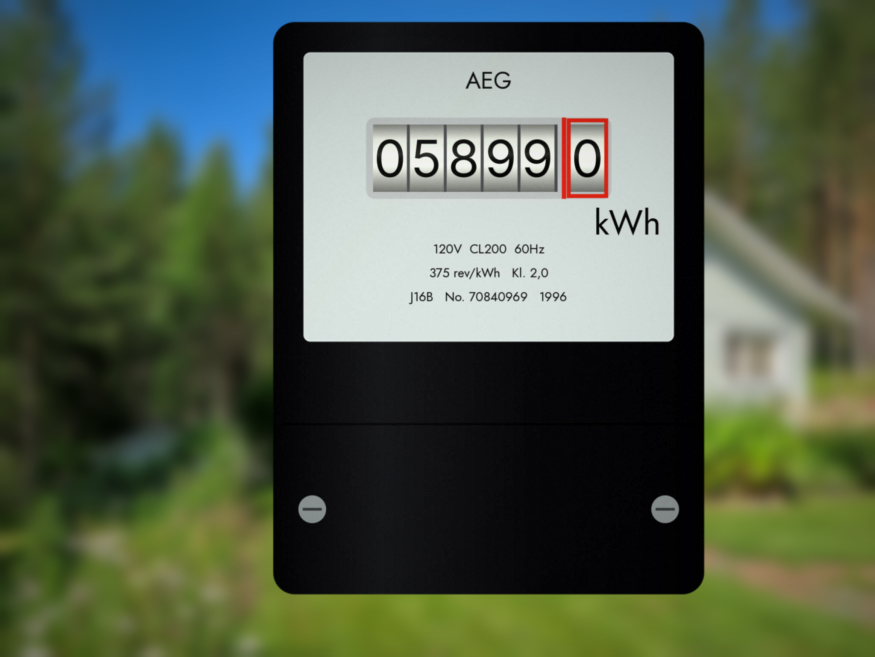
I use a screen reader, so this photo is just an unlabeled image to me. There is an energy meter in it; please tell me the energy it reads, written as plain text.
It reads 5899.0 kWh
